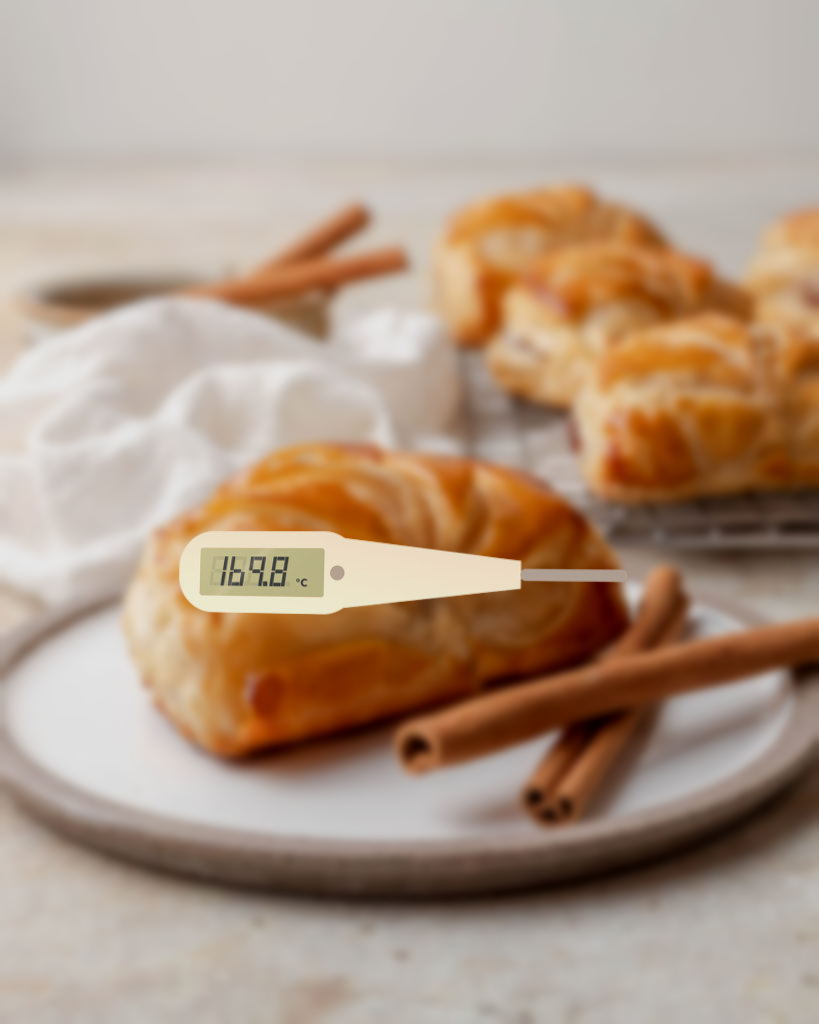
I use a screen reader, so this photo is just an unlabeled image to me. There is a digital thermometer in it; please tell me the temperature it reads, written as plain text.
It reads 169.8 °C
